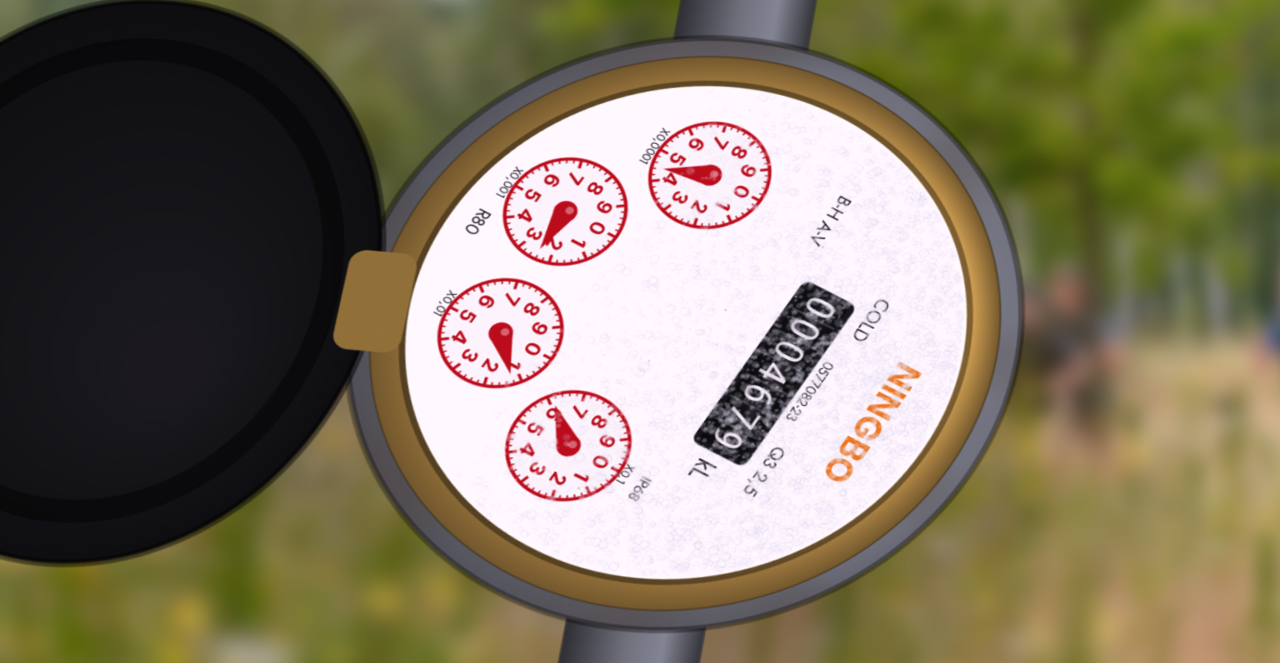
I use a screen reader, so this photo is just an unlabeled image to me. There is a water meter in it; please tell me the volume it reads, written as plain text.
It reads 4679.6124 kL
